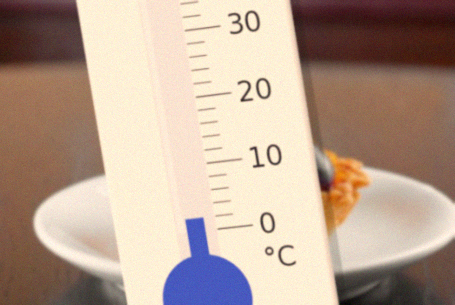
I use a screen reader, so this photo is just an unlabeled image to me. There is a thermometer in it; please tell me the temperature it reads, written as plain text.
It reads 2 °C
